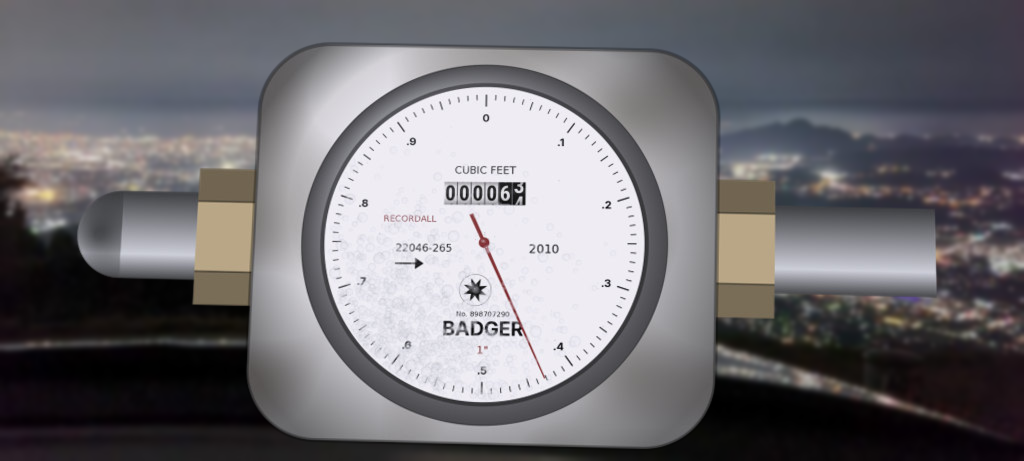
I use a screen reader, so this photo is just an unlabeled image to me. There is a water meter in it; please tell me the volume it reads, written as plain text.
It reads 63.43 ft³
